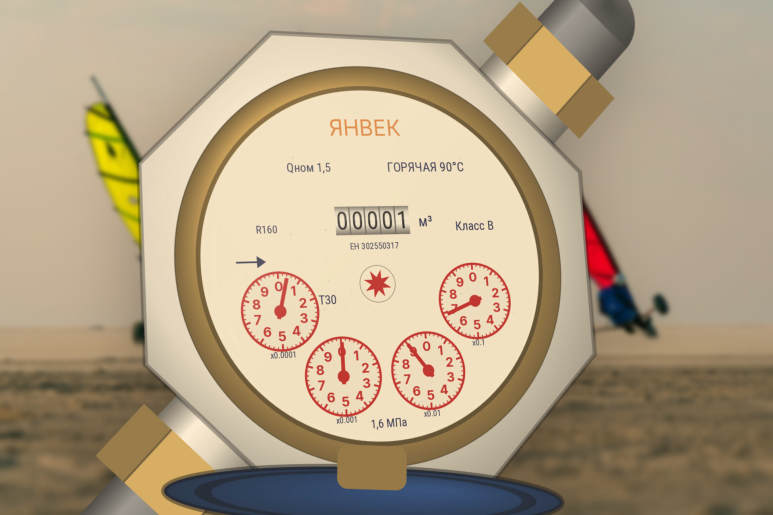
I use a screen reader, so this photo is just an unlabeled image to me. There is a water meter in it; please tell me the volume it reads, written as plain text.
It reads 1.6900 m³
